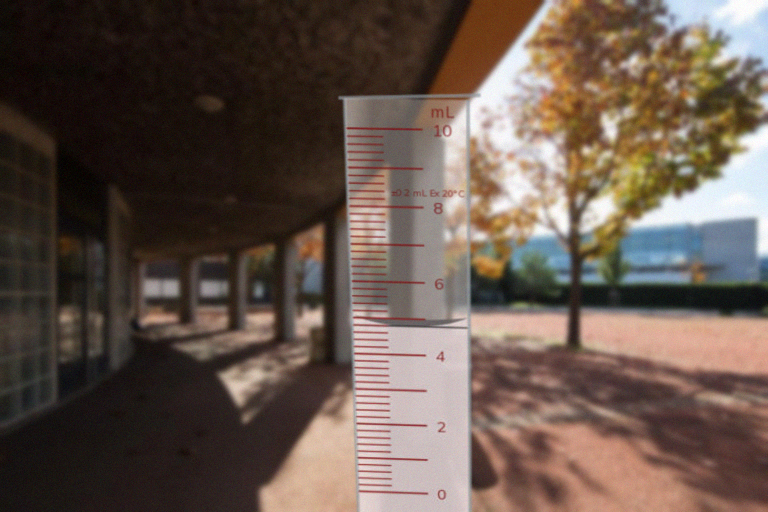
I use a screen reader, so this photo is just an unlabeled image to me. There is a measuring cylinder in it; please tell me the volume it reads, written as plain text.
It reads 4.8 mL
